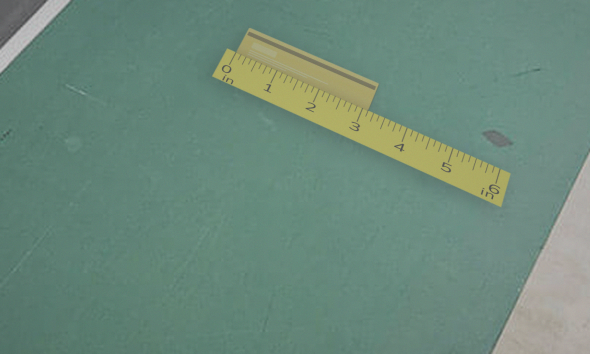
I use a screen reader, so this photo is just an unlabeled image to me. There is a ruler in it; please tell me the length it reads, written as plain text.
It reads 3.125 in
